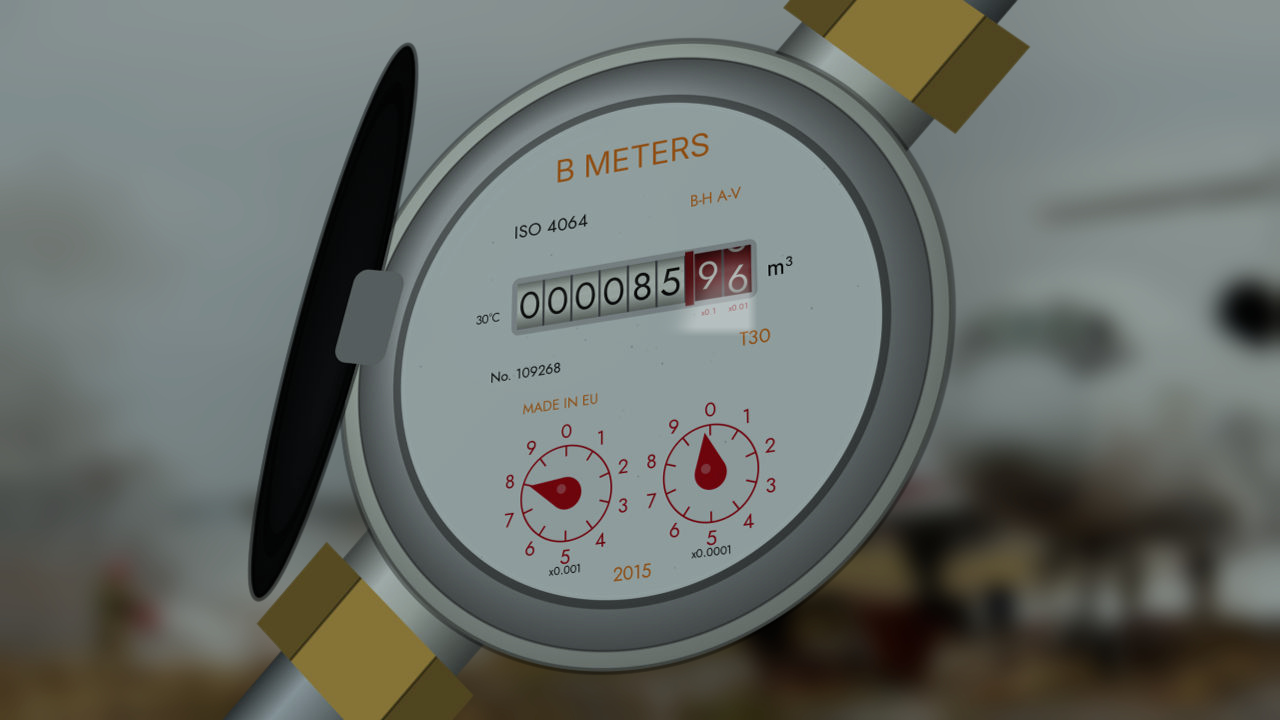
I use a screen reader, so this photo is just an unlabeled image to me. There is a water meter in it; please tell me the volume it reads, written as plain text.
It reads 85.9579 m³
